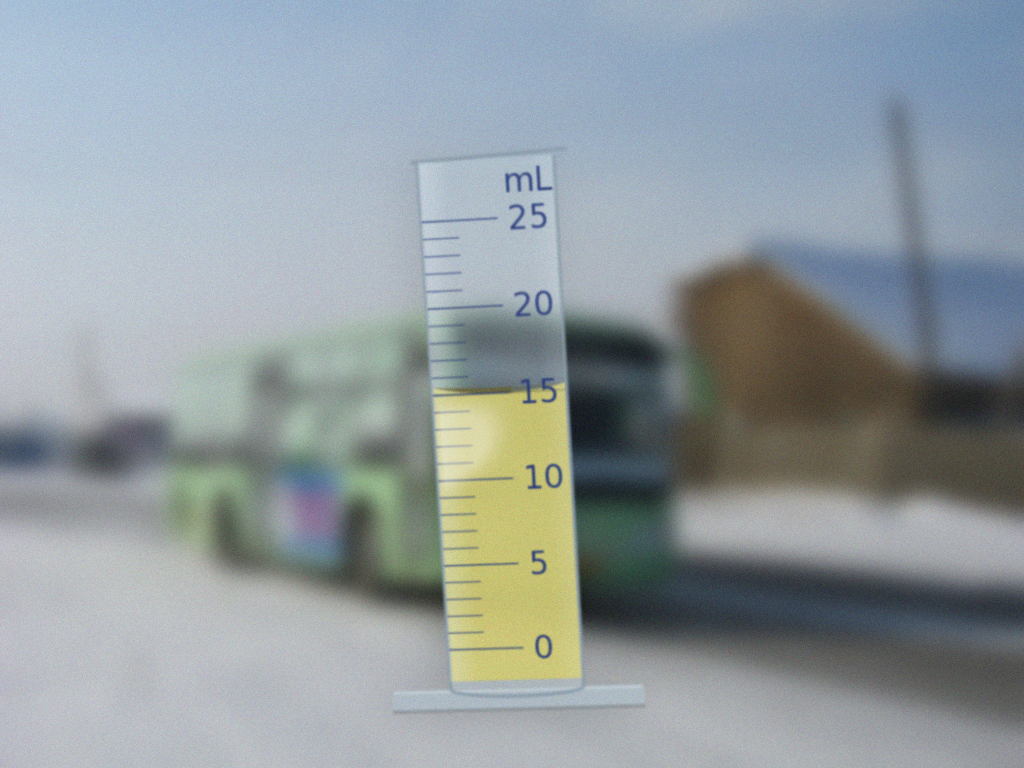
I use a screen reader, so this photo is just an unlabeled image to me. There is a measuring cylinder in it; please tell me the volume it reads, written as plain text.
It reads 15 mL
